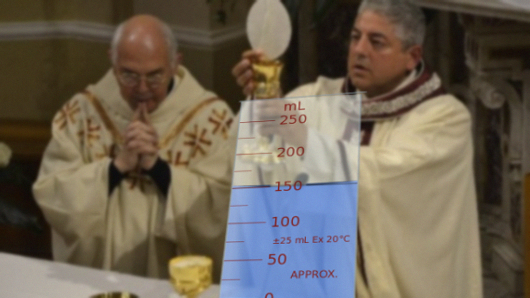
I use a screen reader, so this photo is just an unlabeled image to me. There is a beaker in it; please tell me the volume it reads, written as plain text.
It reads 150 mL
